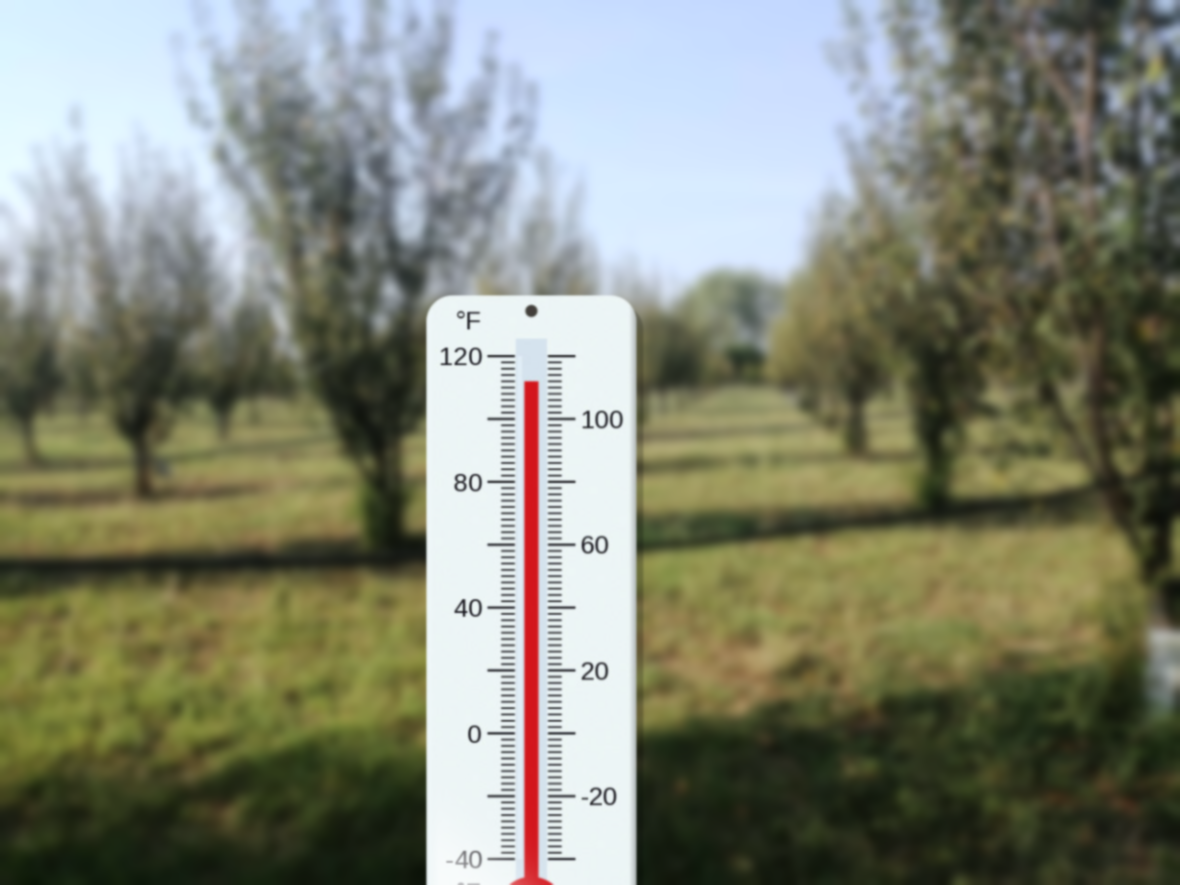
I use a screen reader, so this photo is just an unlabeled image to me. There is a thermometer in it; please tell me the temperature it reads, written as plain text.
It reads 112 °F
